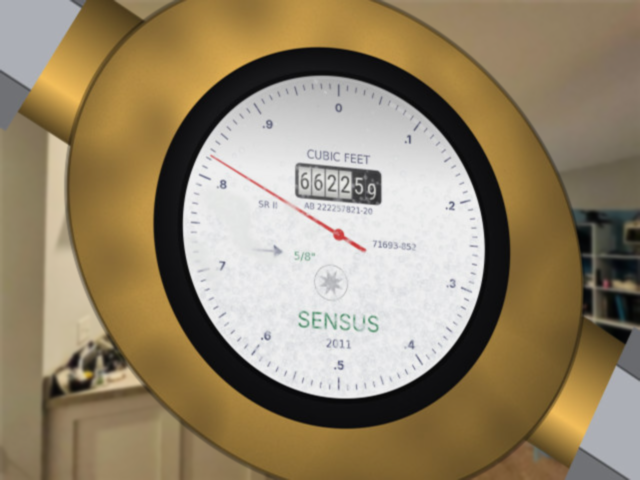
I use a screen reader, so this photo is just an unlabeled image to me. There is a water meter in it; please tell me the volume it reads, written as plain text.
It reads 662258.82 ft³
